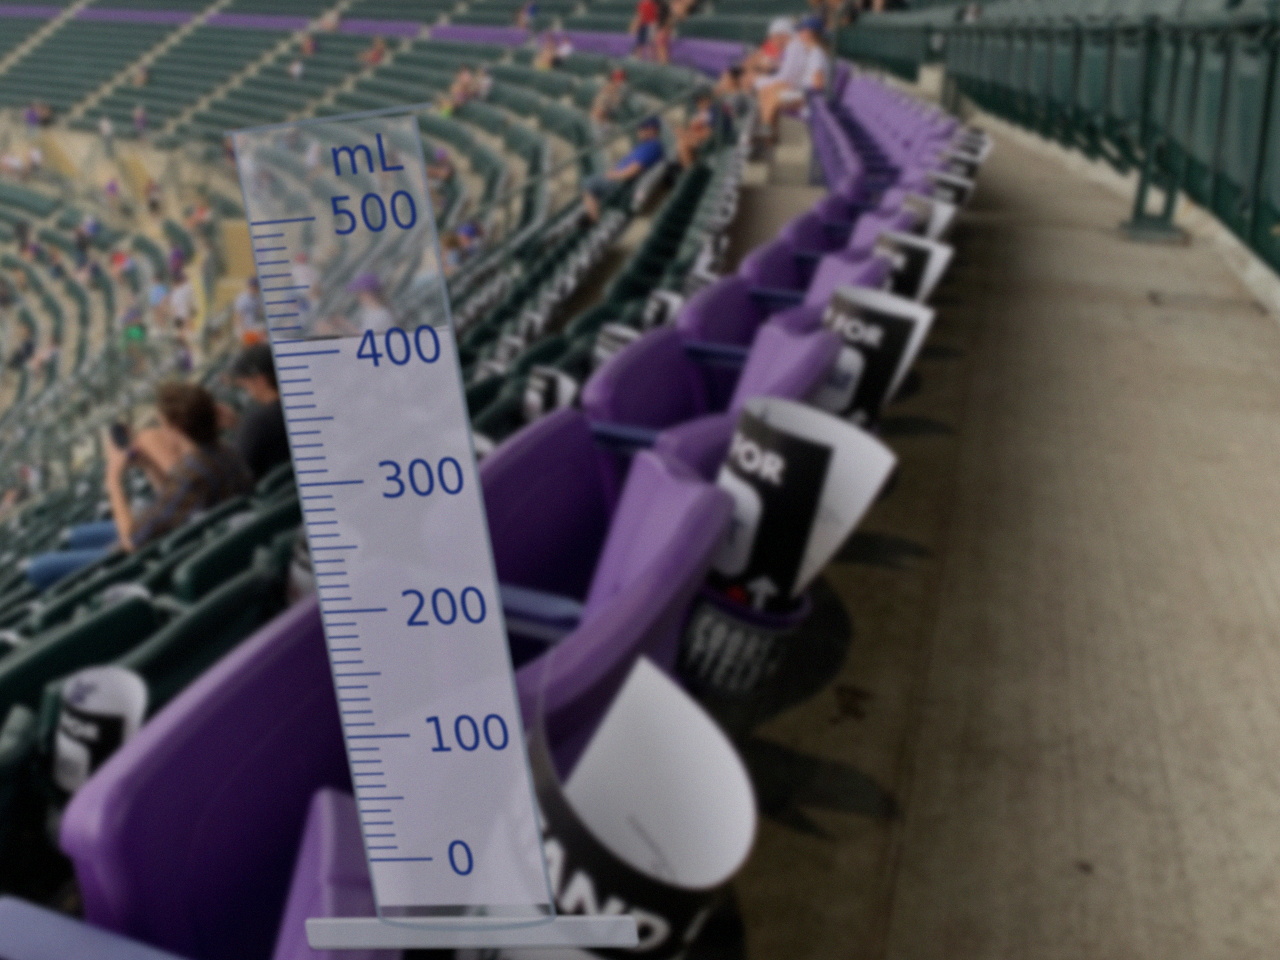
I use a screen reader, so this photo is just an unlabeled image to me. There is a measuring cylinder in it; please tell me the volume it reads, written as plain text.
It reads 410 mL
